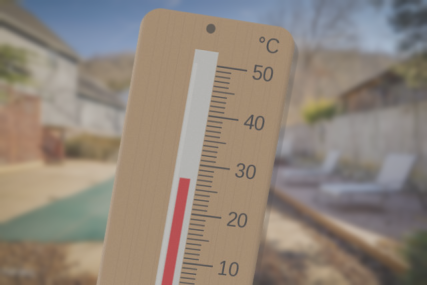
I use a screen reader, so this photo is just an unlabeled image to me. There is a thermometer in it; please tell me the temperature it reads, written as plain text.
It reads 27 °C
